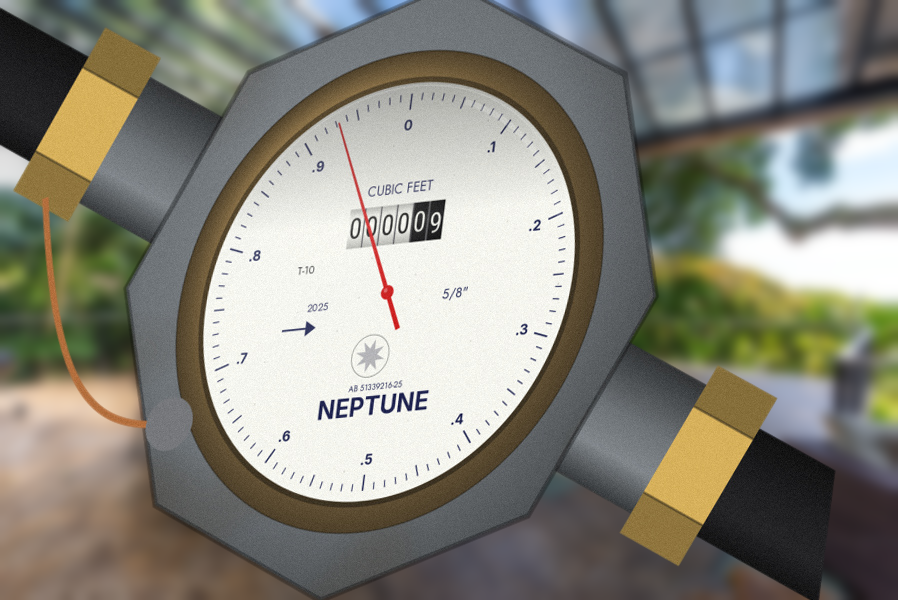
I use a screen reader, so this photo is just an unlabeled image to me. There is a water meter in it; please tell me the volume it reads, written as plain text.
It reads 8.93 ft³
